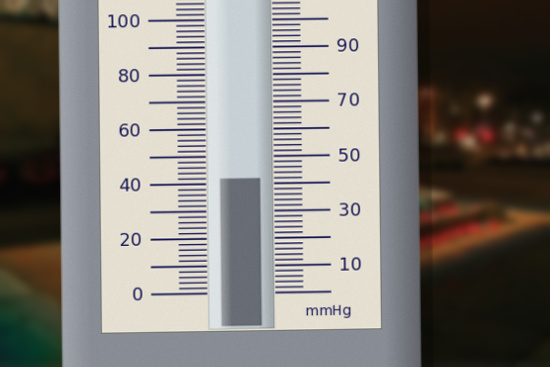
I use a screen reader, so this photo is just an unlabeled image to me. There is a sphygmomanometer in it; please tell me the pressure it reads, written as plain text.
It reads 42 mmHg
